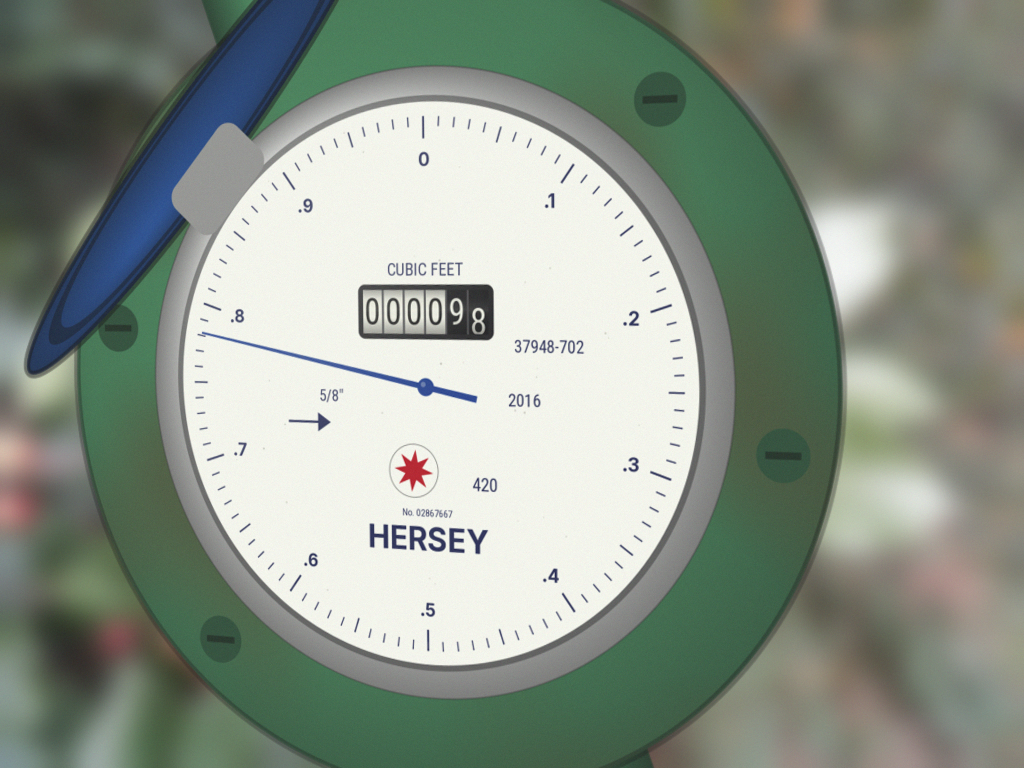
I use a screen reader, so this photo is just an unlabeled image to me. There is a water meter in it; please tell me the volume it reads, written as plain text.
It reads 97.78 ft³
